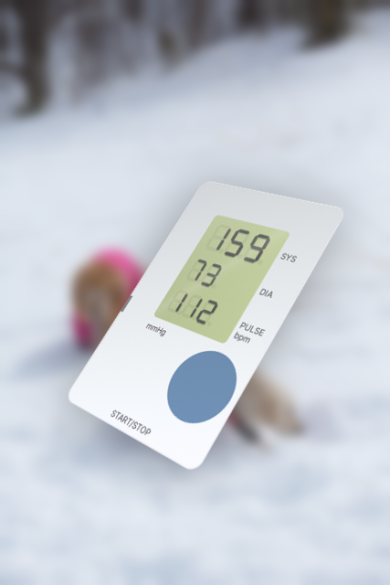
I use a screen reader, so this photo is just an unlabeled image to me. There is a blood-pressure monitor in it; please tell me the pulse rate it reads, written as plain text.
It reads 112 bpm
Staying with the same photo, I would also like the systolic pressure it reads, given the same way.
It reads 159 mmHg
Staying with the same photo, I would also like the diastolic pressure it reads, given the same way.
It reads 73 mmHg
